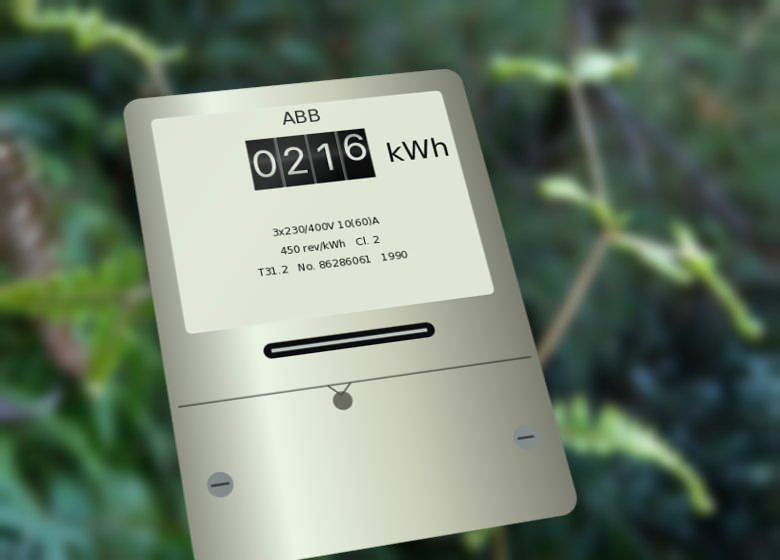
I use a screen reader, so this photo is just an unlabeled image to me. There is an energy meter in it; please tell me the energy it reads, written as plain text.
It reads 216 kWh
